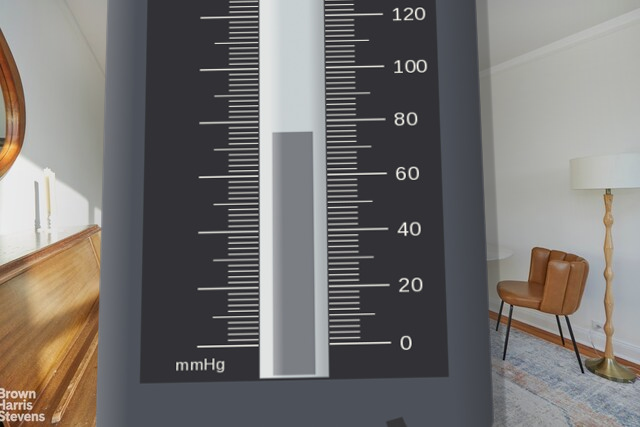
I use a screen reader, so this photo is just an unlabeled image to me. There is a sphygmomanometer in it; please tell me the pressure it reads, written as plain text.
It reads 76 mmHg
